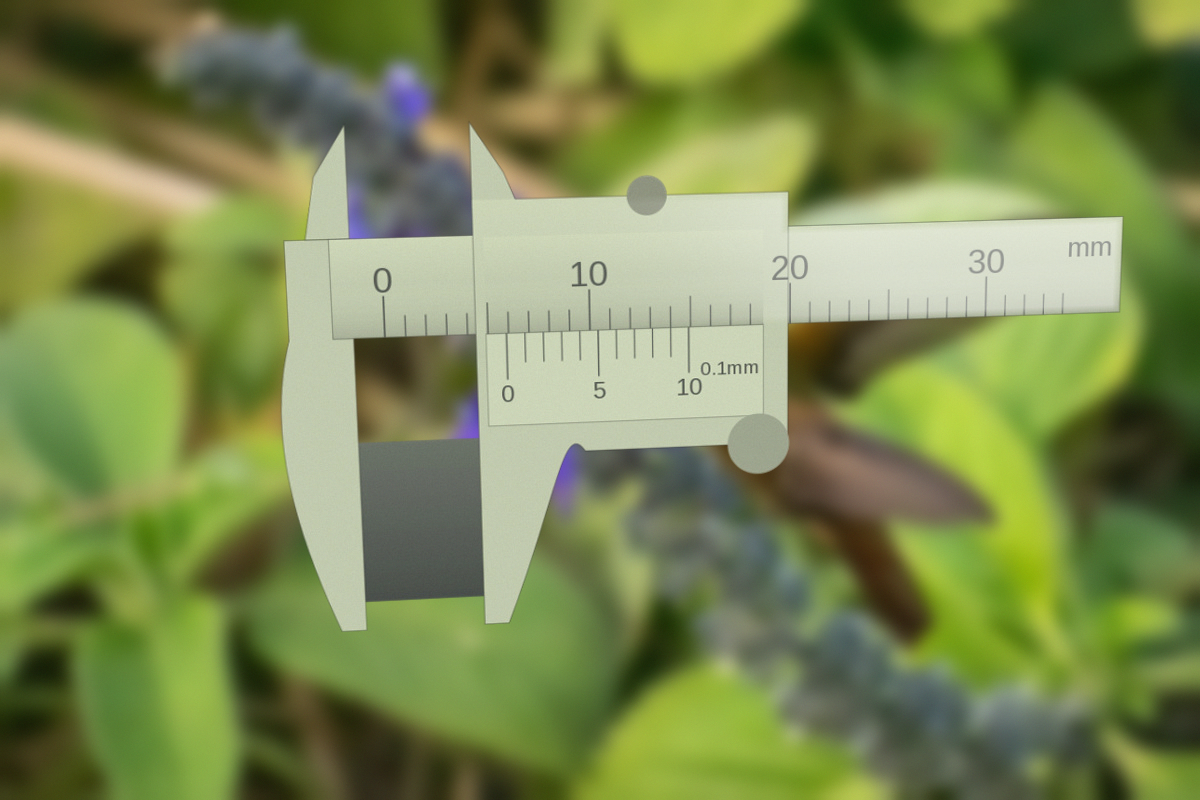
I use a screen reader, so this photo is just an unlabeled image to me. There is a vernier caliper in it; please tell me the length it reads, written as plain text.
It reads 5.9 mm
